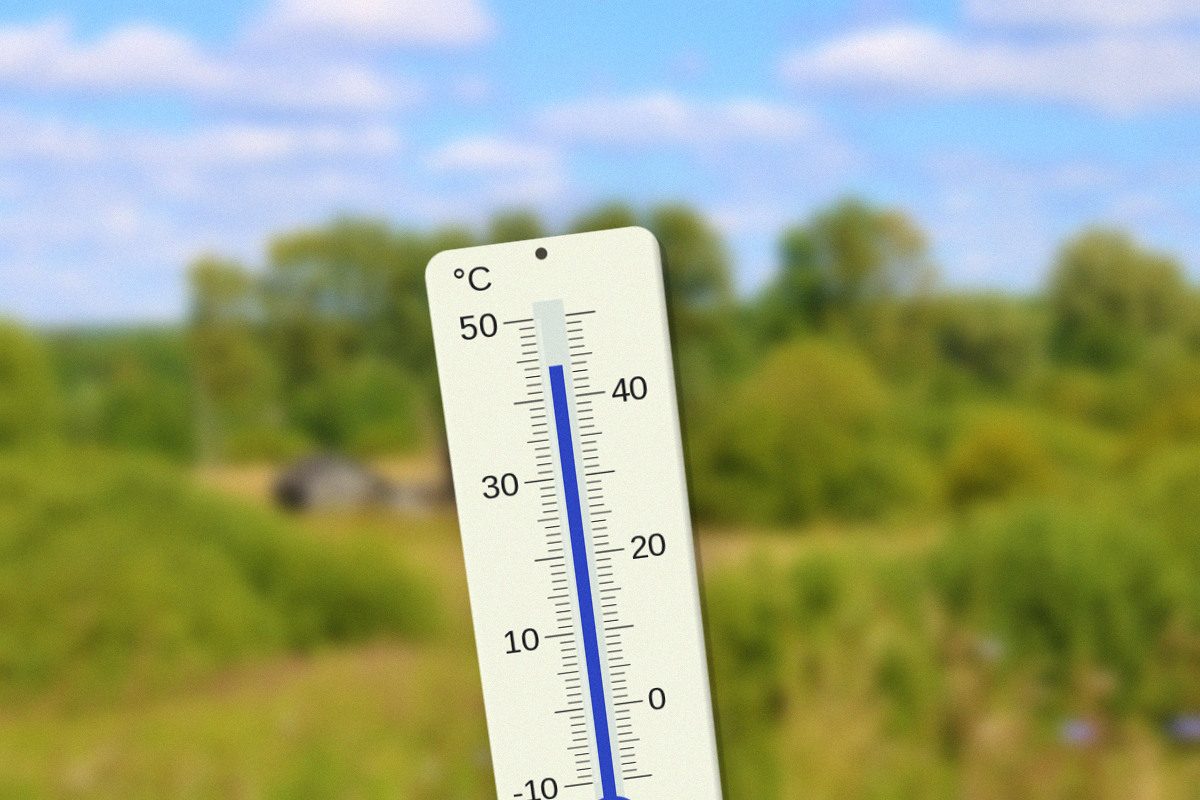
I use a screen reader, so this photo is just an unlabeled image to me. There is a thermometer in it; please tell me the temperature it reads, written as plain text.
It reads 44 °C
